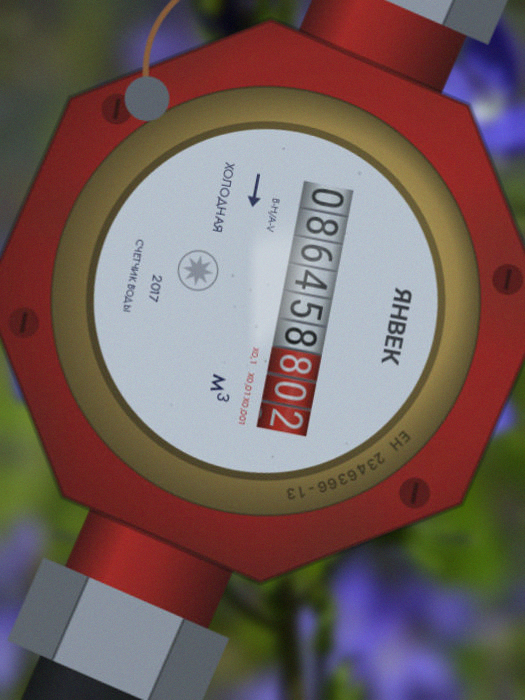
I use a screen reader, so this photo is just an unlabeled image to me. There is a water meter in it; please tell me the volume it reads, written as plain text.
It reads 86458.802 m³
